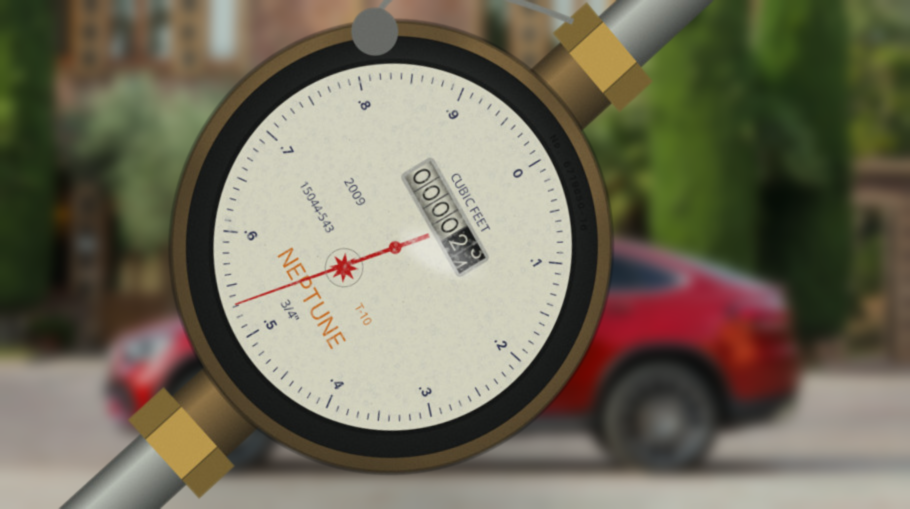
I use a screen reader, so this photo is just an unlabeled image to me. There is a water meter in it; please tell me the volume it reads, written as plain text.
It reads 23.53 ft³
